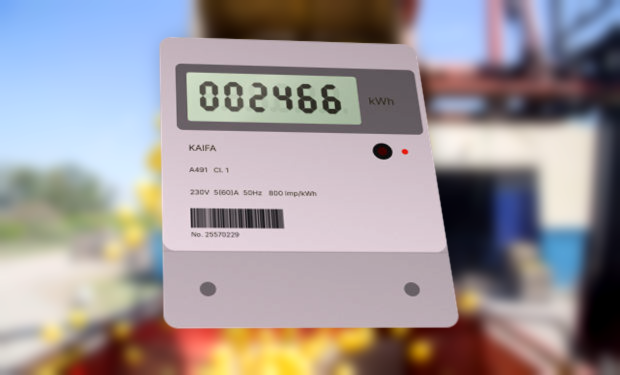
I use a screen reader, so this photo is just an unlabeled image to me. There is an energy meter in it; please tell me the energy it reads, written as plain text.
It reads 2466 kWh
